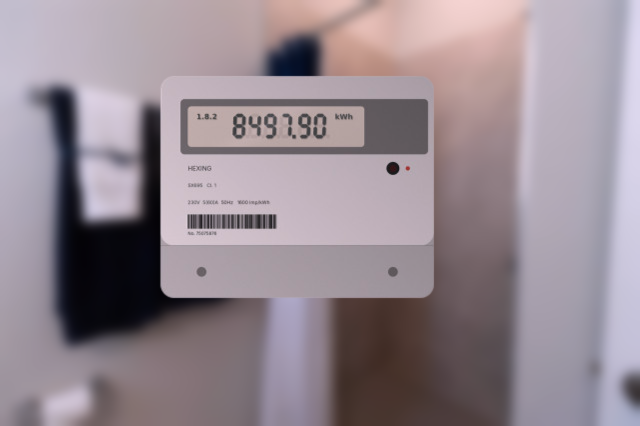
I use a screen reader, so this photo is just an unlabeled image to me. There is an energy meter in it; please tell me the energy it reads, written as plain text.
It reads 8497.90 kWh
